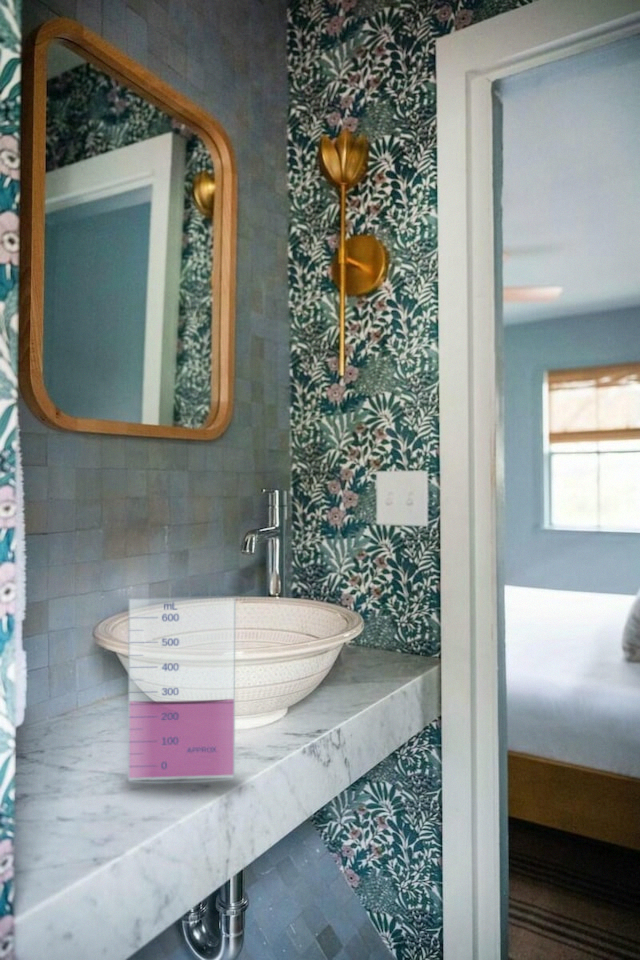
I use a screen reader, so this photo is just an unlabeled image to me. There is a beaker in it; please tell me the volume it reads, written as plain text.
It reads 250 mL
